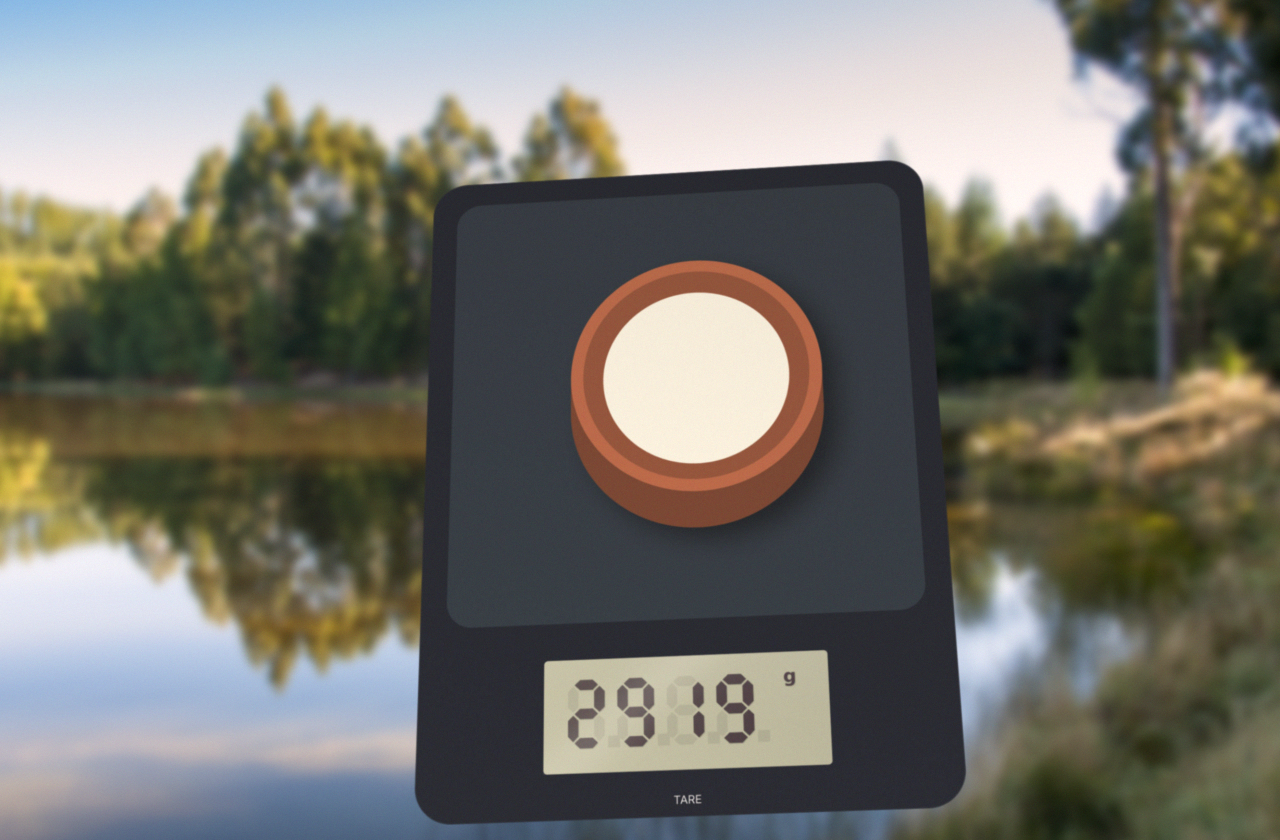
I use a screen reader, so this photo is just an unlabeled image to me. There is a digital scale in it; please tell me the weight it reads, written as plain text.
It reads 2919 g
